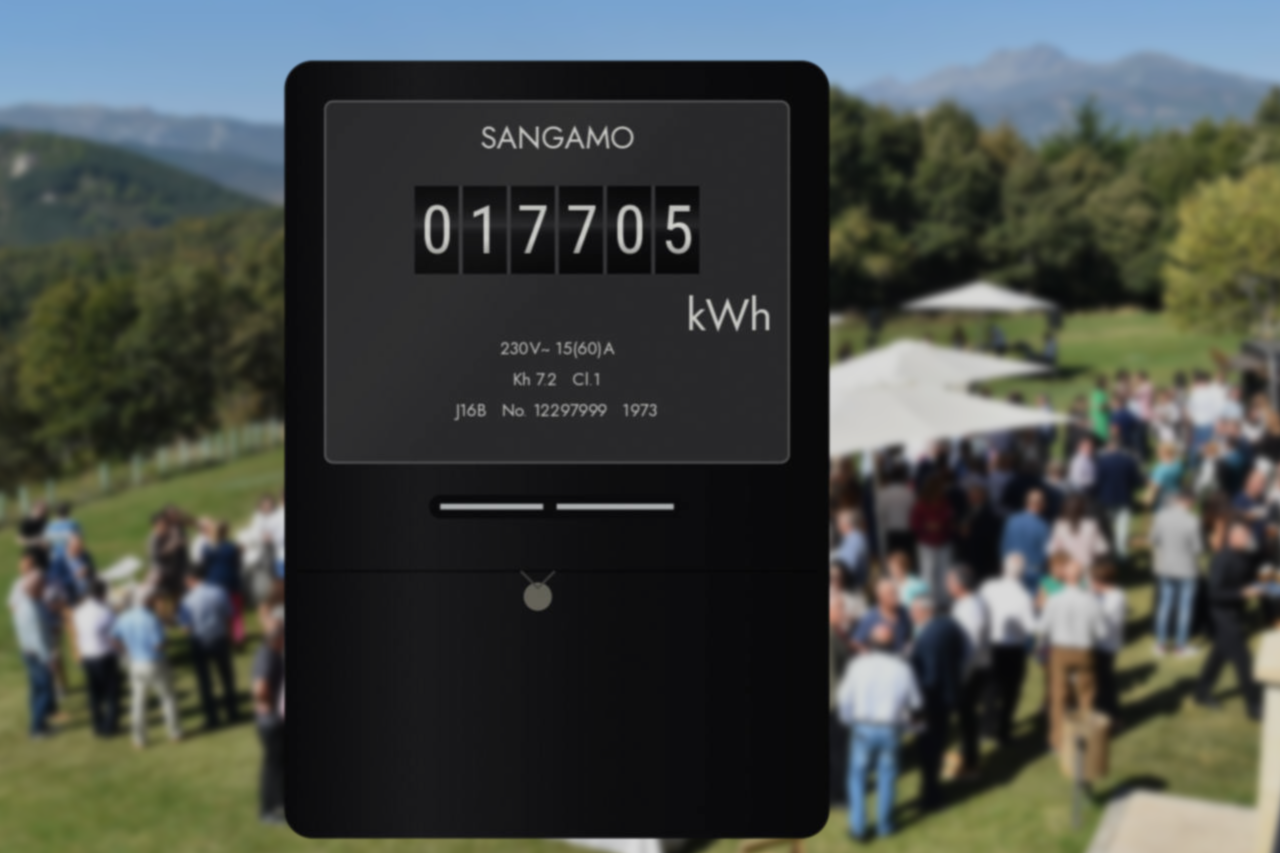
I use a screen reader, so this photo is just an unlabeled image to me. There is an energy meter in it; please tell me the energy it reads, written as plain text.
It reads 17705 kWh
